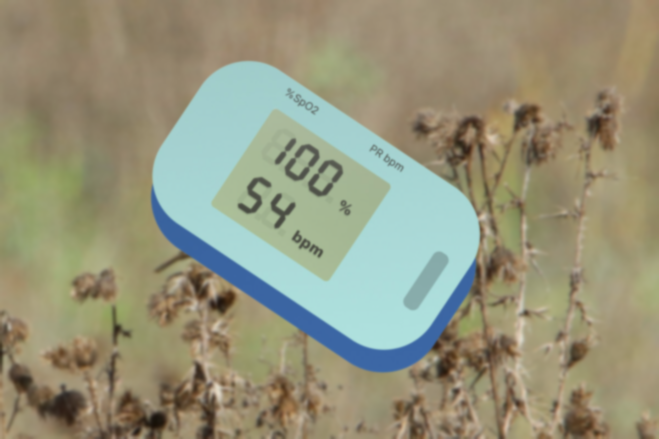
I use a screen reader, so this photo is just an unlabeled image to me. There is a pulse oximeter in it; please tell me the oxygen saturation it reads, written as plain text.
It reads 100 %
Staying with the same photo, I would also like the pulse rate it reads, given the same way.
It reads 54 bpm
